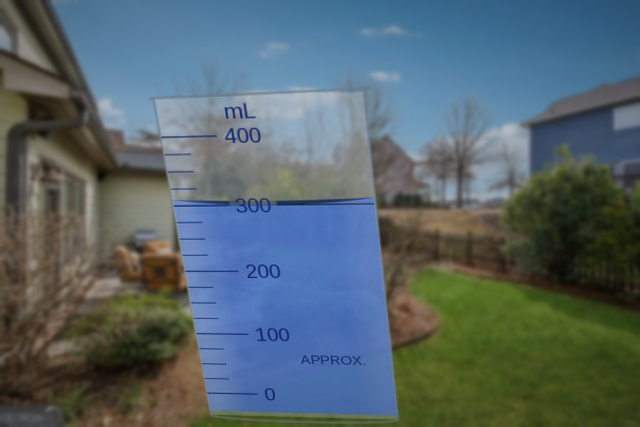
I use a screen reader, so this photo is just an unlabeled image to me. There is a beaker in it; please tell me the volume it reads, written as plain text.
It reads 300 mL
